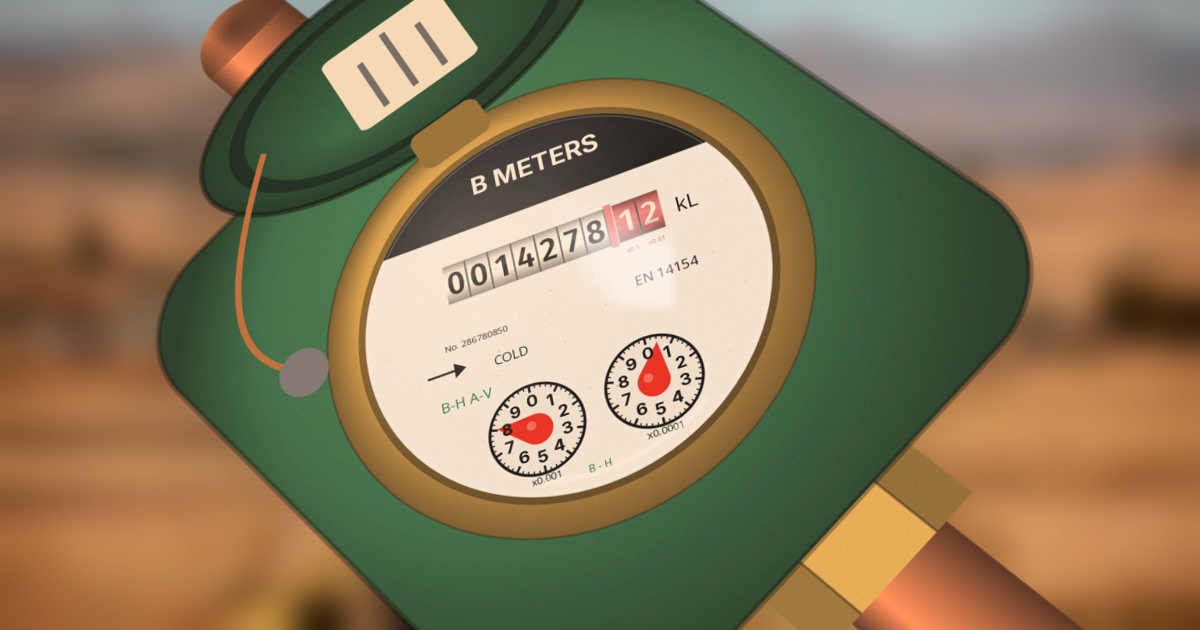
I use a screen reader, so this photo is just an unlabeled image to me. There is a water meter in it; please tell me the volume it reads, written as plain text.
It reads 14278.1280 kL
